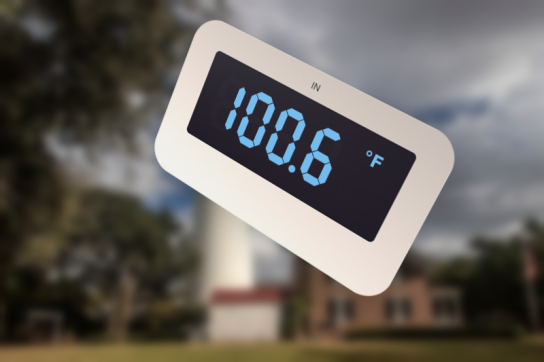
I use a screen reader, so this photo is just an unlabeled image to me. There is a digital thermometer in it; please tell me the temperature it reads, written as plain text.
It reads 100.6 °F
